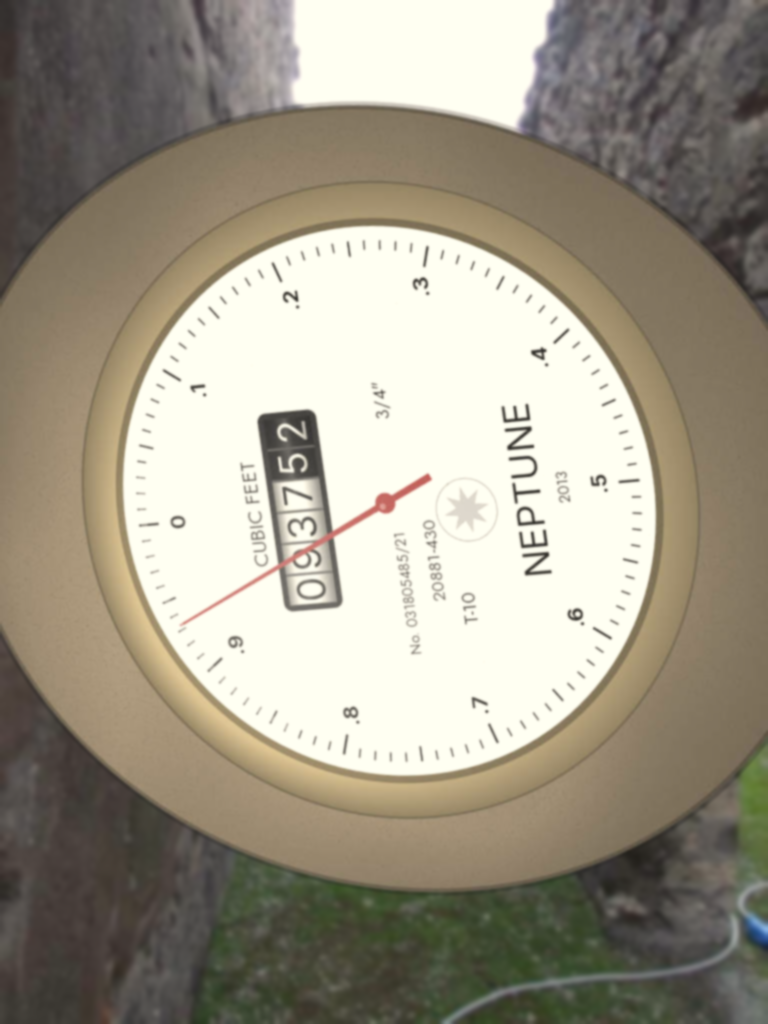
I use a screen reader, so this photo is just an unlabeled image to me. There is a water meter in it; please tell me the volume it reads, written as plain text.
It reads 93751.93 ft³
